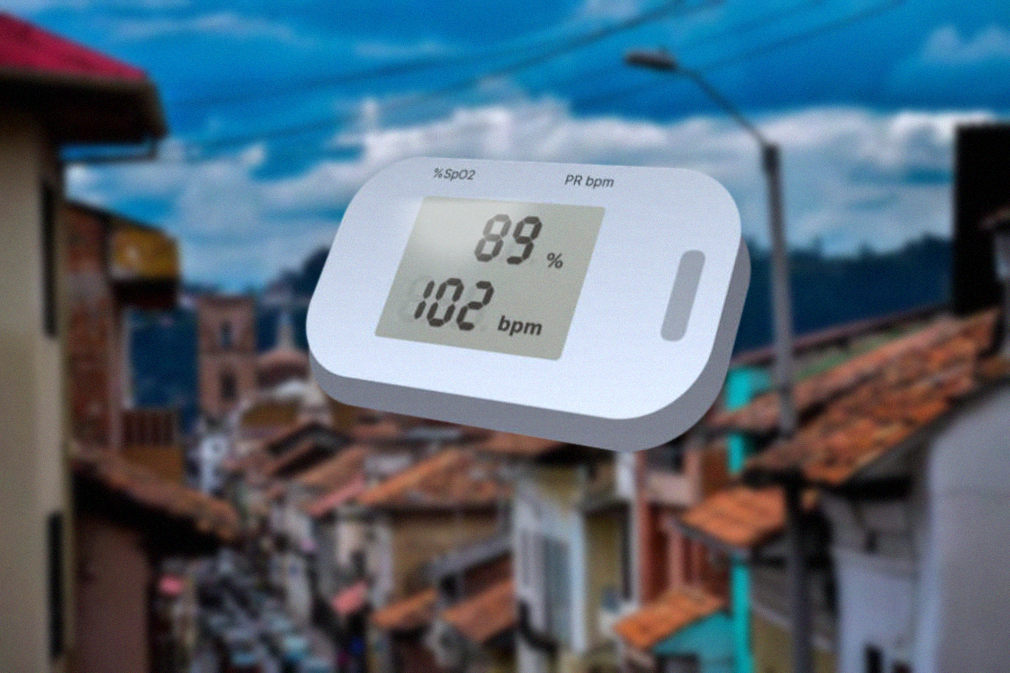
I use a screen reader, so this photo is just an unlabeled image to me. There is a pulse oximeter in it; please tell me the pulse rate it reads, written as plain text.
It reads 102 bpm
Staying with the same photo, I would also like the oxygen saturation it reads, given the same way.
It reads 89 %
